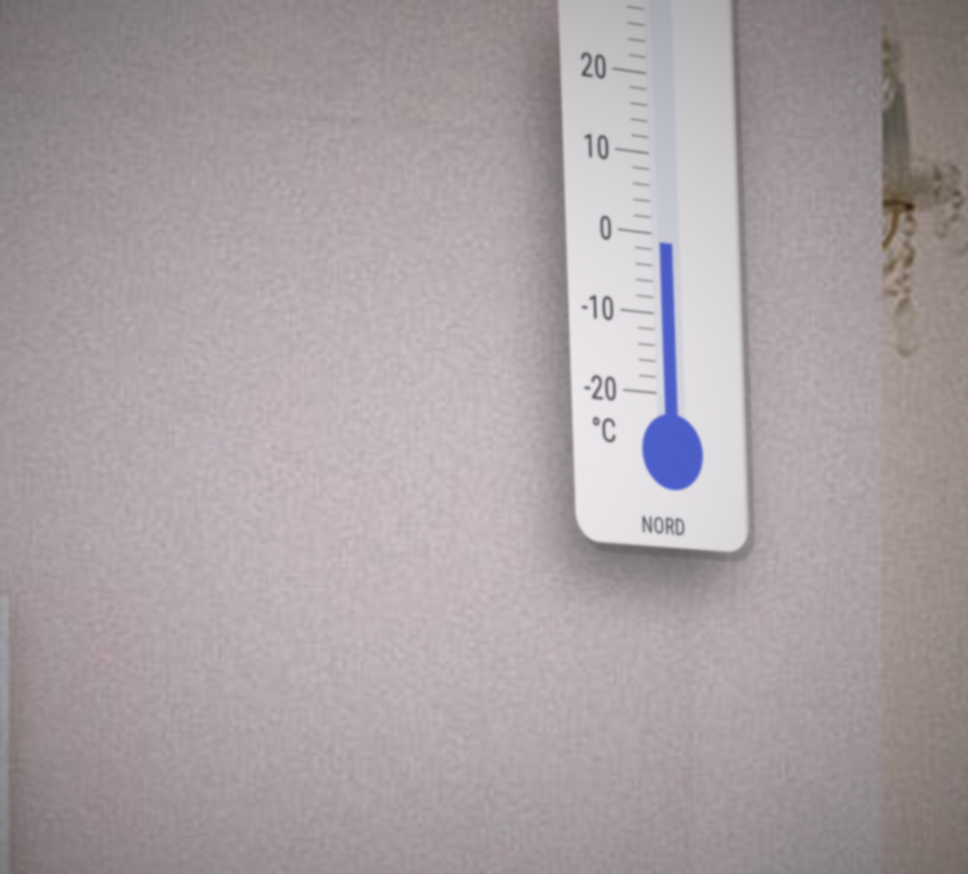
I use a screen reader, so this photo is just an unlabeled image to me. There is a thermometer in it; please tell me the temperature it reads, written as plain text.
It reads -1 °C
